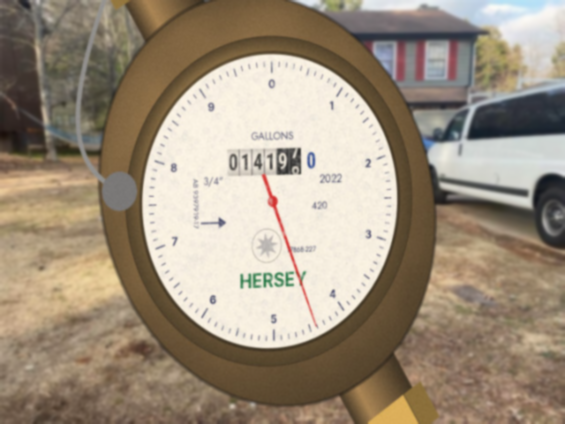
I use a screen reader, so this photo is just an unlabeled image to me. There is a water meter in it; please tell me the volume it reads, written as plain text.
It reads 141974.4 gal
